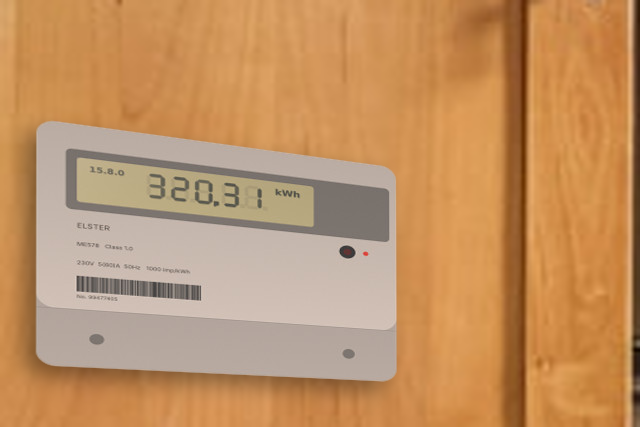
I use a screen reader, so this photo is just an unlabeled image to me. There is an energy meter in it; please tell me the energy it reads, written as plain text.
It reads 320.31 kWh
